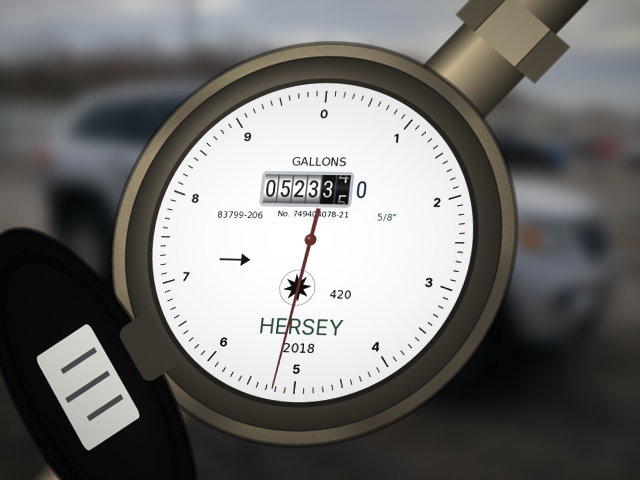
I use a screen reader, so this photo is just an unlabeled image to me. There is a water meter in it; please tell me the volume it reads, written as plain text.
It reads 523345.2 gal
